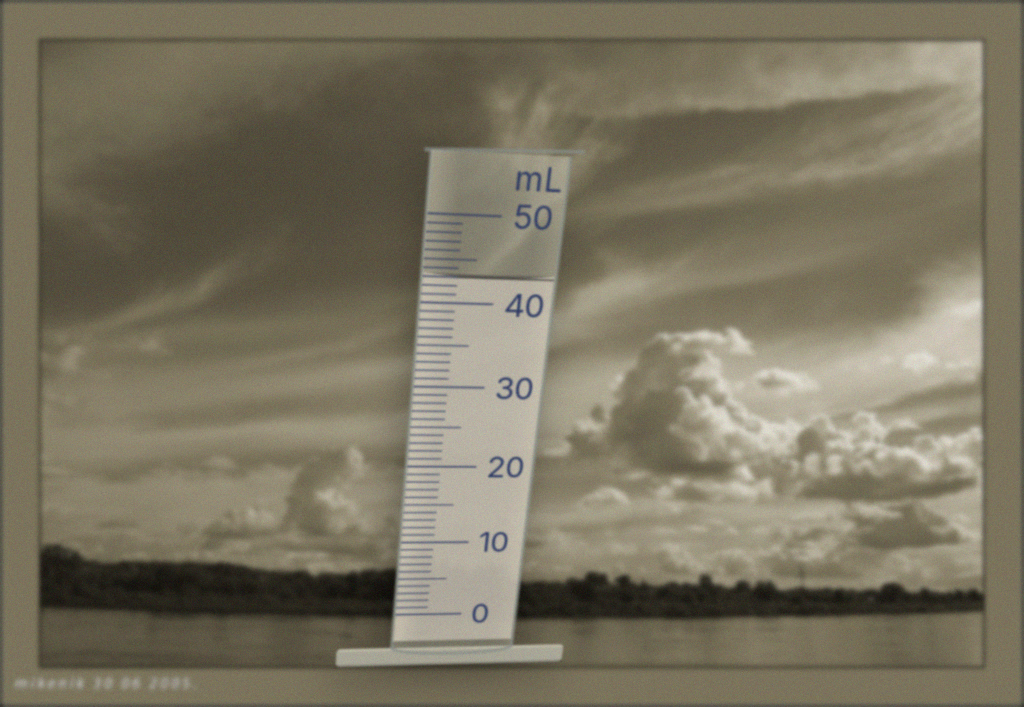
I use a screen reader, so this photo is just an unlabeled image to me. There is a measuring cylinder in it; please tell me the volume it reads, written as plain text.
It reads 43 mL
